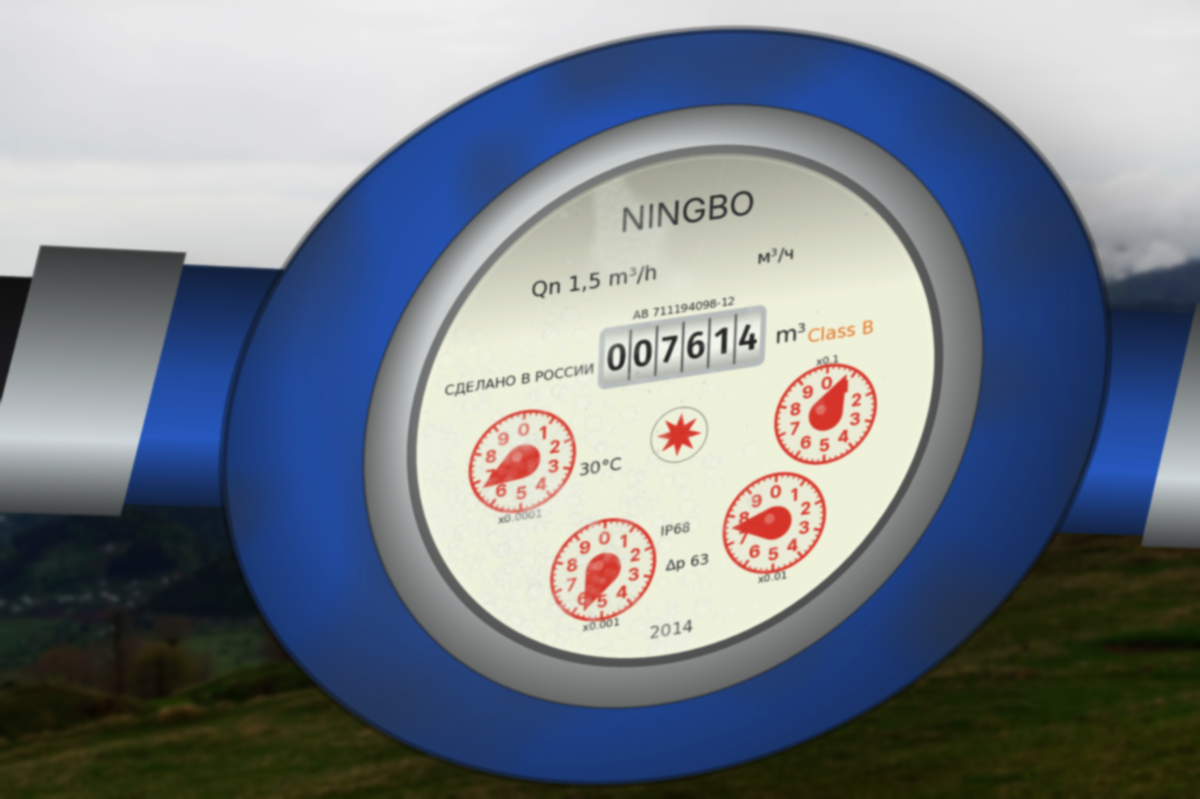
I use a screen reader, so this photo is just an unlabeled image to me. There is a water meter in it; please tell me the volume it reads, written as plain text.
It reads 7614.0756 m³
